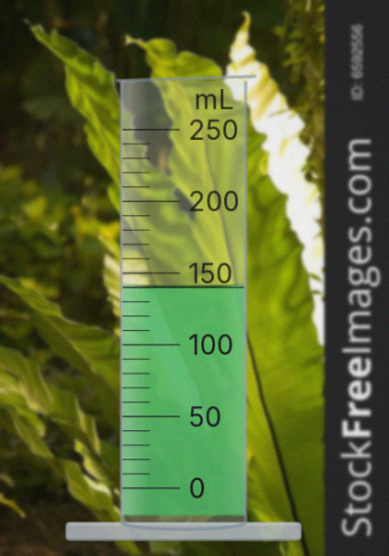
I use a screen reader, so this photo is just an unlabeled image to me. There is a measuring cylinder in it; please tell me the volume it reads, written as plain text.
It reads 140 mL
